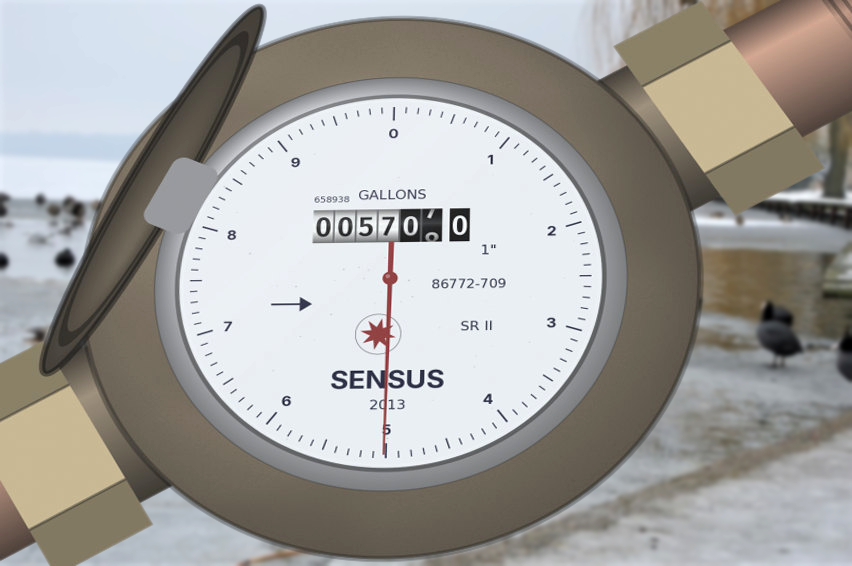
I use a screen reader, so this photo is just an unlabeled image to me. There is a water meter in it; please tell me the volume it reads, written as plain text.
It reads 57075.0 gal
